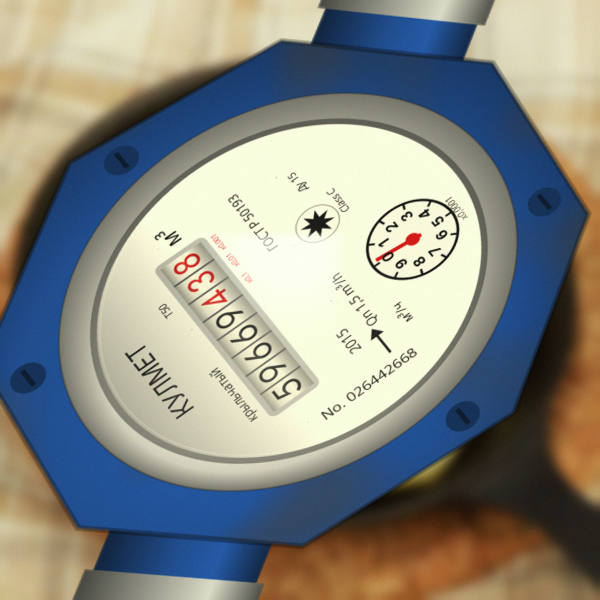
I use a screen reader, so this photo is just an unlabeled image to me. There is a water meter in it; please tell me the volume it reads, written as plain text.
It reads 59669.4380 m³
